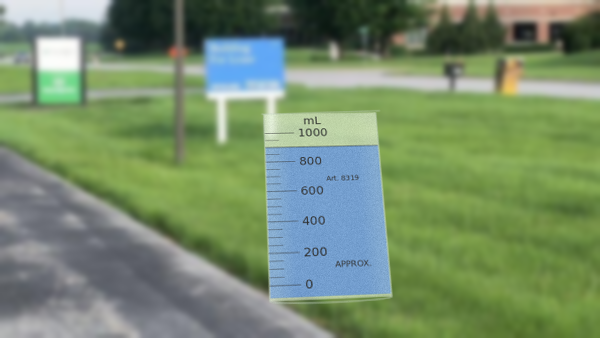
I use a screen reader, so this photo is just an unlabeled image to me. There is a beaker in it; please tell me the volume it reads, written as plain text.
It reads 900 mL
